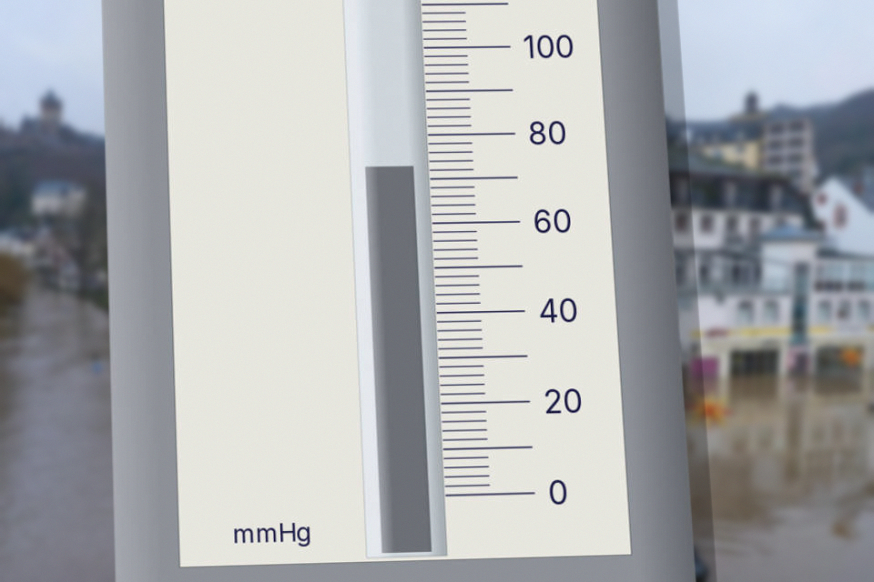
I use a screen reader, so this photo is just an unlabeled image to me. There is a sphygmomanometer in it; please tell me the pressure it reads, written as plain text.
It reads 73 mmHg
